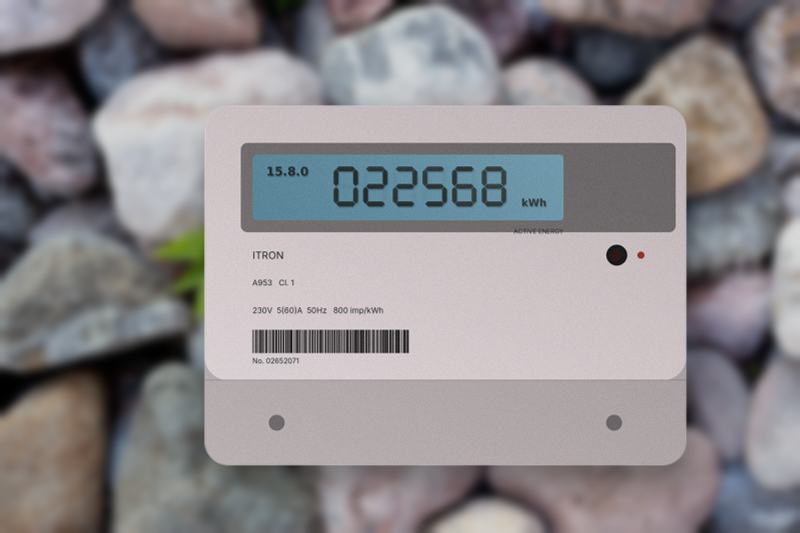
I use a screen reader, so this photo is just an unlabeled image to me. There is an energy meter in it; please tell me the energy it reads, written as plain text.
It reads 22568 kWh
